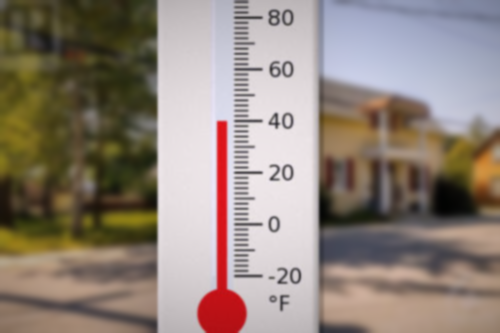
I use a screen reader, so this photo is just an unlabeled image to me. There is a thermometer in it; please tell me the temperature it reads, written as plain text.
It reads 40 °F
